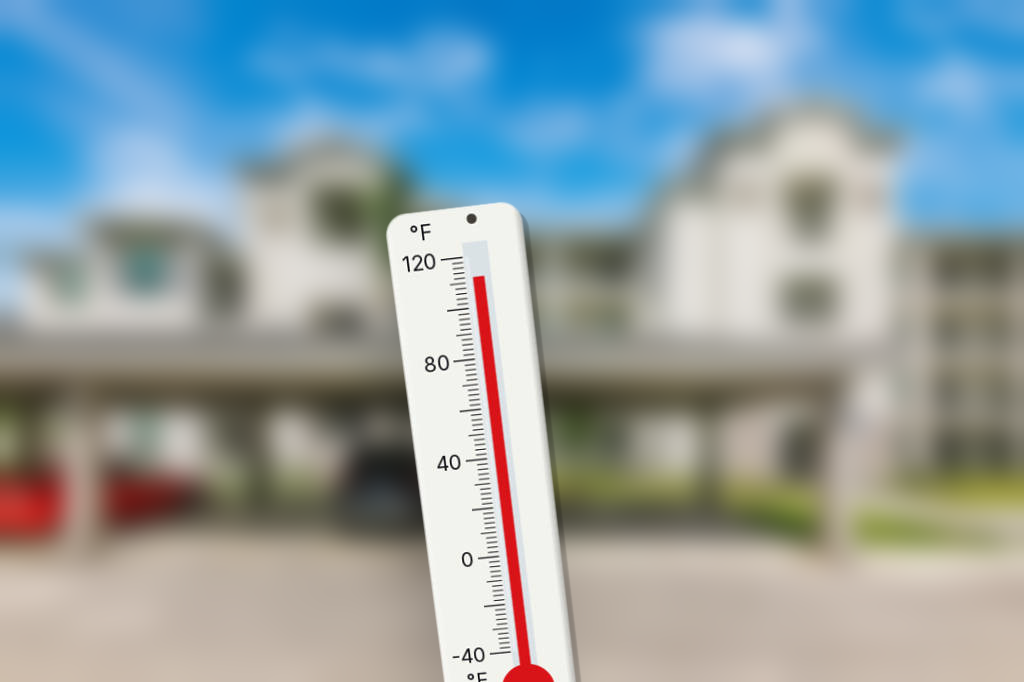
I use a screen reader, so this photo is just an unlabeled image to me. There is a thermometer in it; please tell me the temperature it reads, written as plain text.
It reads 112 °F
